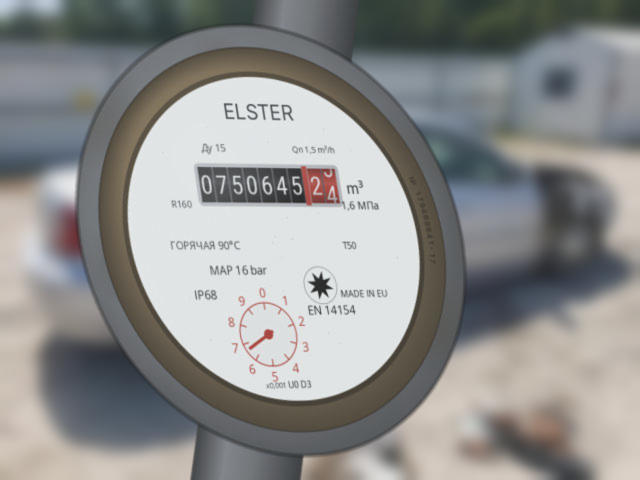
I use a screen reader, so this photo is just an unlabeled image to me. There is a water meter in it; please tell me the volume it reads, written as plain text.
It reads 750645.236 m³
